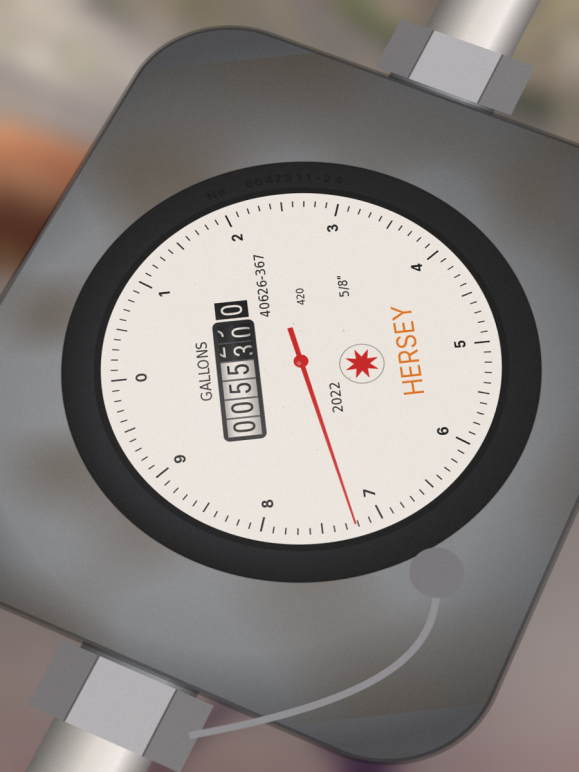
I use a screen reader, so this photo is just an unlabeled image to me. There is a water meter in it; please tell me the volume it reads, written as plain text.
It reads 55297.2 gal
